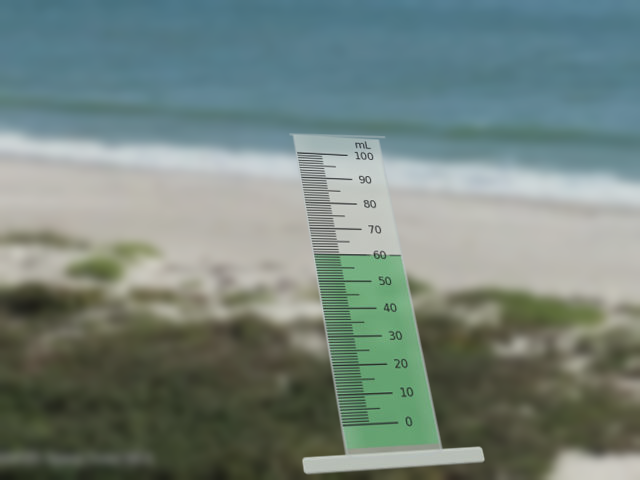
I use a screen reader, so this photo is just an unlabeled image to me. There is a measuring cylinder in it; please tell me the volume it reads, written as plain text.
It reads 60 mL
